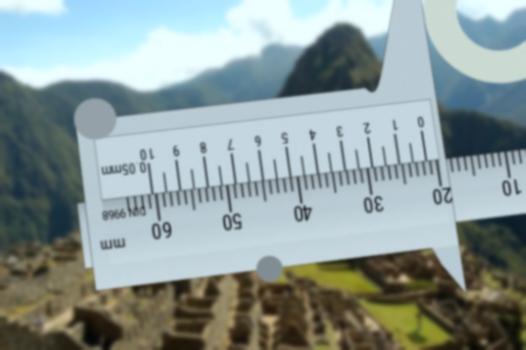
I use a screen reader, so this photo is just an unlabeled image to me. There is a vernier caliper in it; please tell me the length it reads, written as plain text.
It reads 21.5 mm
